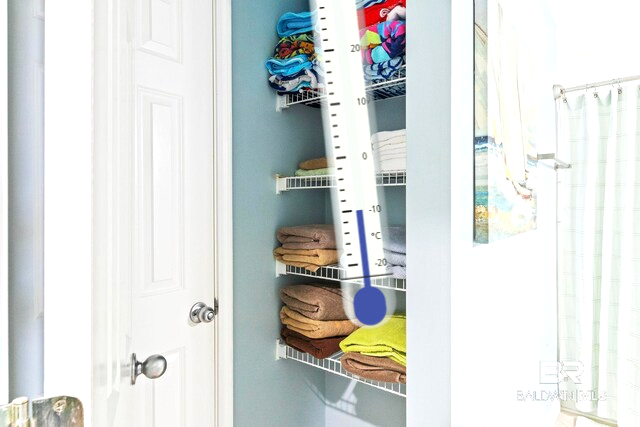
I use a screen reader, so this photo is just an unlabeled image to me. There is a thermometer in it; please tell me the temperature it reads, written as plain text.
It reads -10 °C
